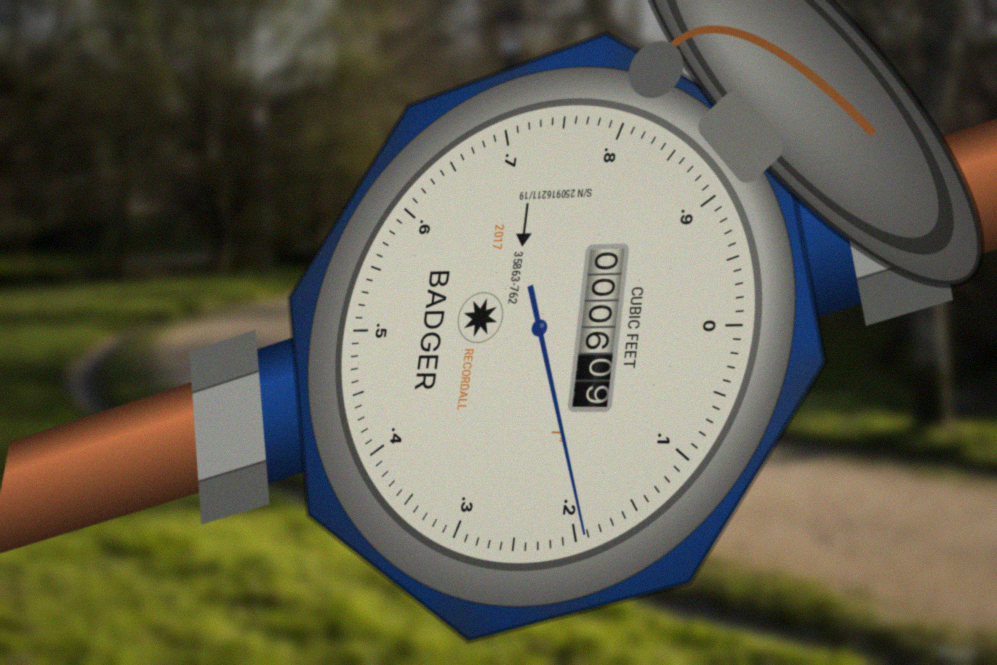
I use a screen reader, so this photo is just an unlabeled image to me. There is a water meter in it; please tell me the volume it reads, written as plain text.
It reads 609.19 ft³
